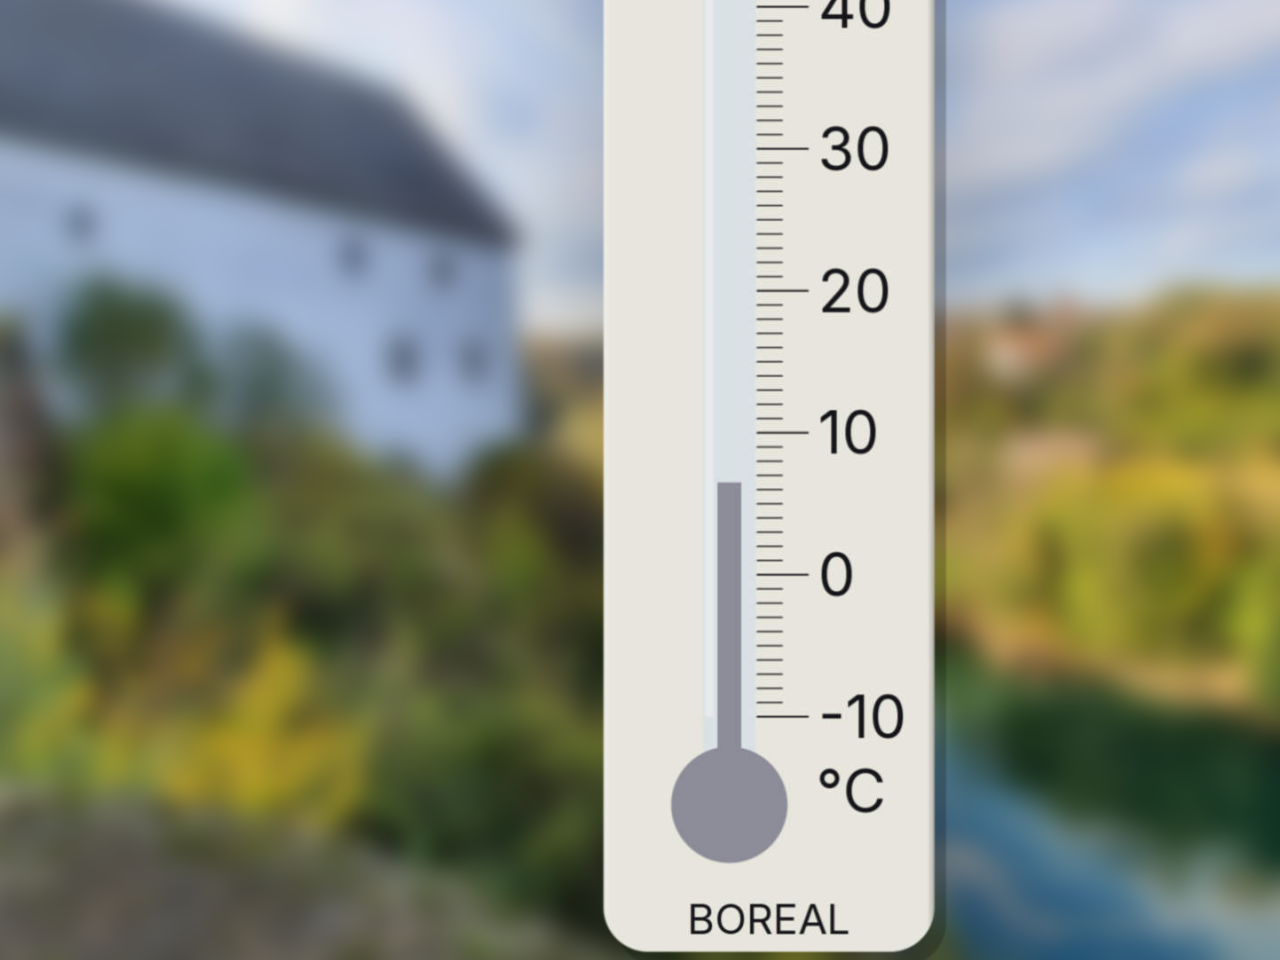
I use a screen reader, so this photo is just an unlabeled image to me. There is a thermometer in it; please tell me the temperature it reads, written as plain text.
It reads 6.5 °C
